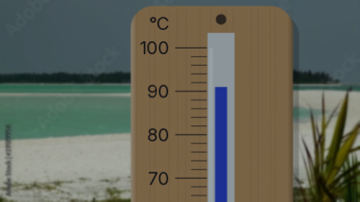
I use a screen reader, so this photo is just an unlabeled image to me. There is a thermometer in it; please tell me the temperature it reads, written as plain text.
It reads 91 °C
